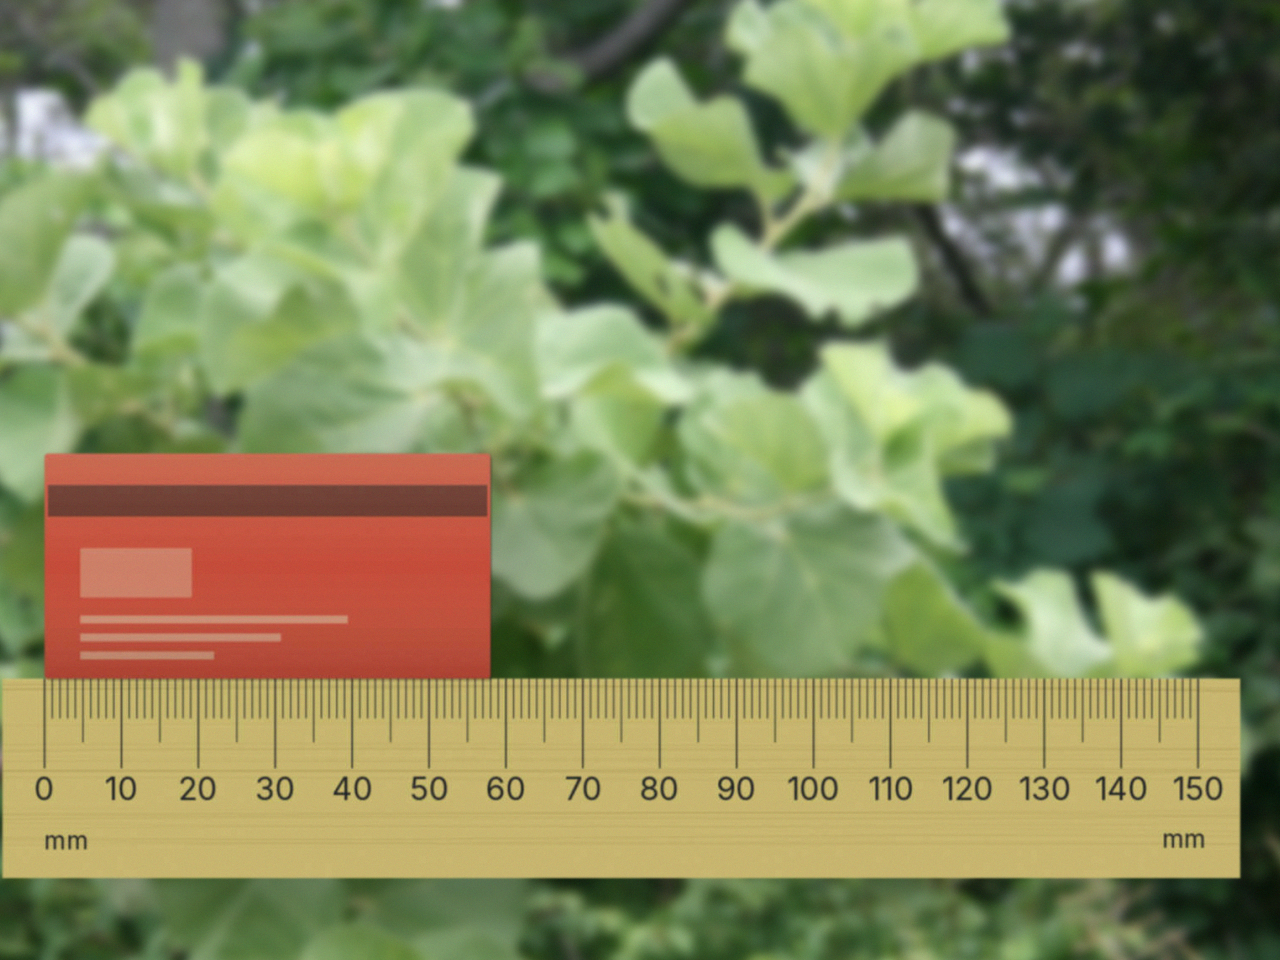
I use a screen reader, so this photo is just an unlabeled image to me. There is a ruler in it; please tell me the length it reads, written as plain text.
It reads 58 mm
